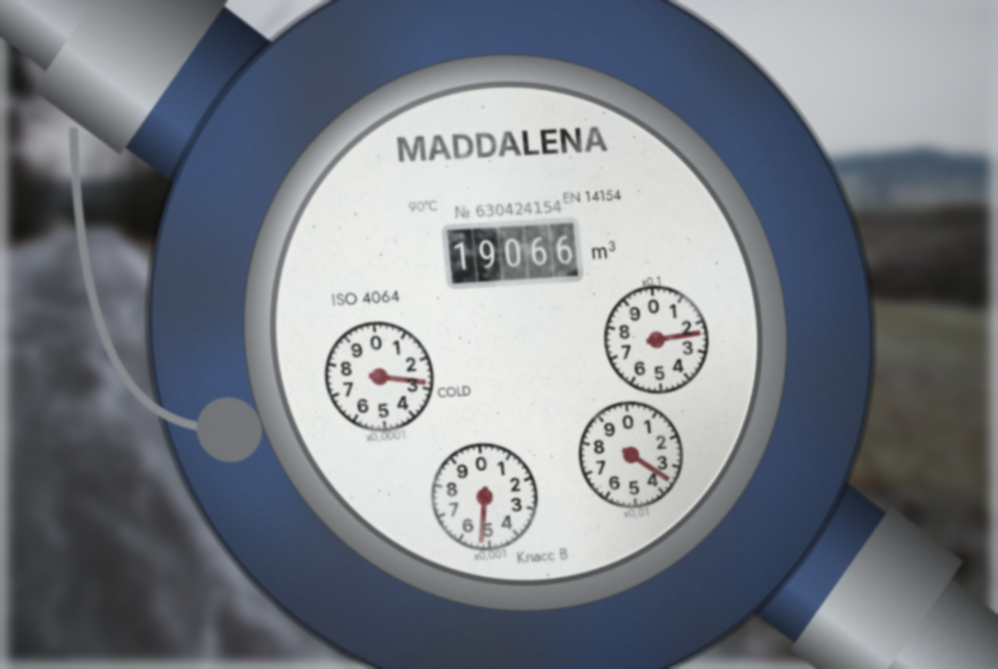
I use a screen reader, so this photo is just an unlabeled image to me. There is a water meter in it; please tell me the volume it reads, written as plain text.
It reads 19066.2352 m³
